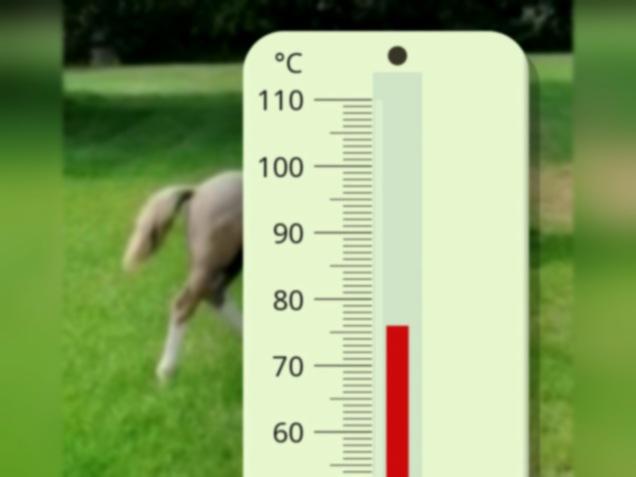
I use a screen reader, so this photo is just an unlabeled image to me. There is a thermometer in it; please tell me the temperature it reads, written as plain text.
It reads 76 °C
